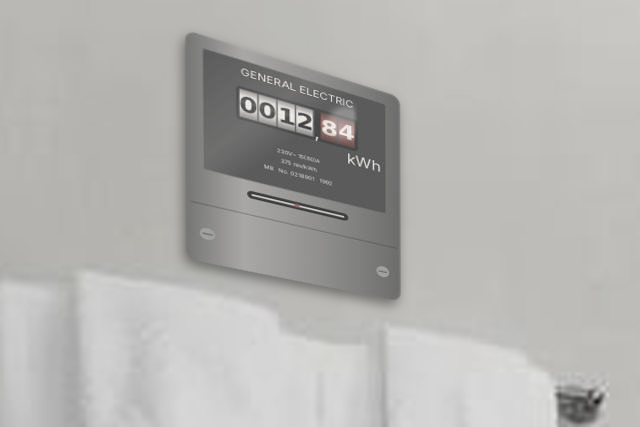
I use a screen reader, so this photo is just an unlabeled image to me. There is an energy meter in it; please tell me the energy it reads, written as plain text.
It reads 12.84 kWh
